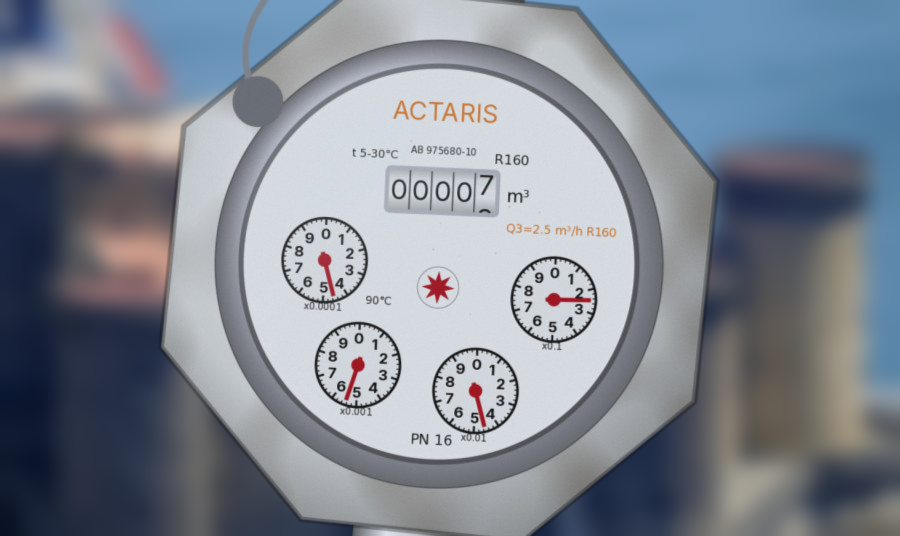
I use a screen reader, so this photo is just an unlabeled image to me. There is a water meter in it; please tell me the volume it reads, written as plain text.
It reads 7.2454 m³
